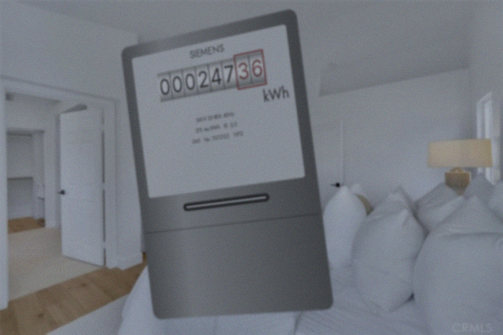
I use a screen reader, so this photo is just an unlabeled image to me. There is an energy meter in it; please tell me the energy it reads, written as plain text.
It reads 247.36 kWh
